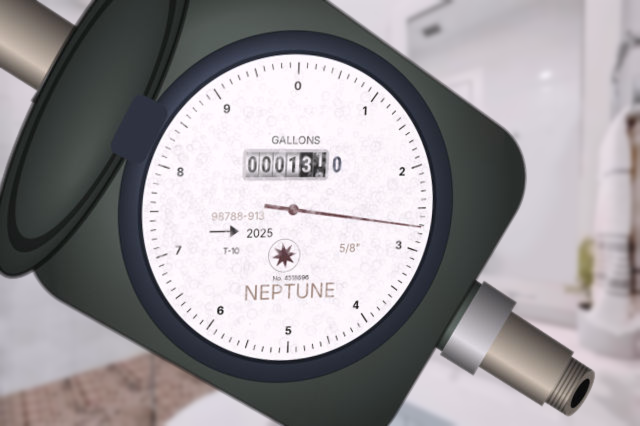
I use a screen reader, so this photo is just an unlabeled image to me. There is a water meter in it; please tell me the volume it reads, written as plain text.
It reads 1312.7 gal
